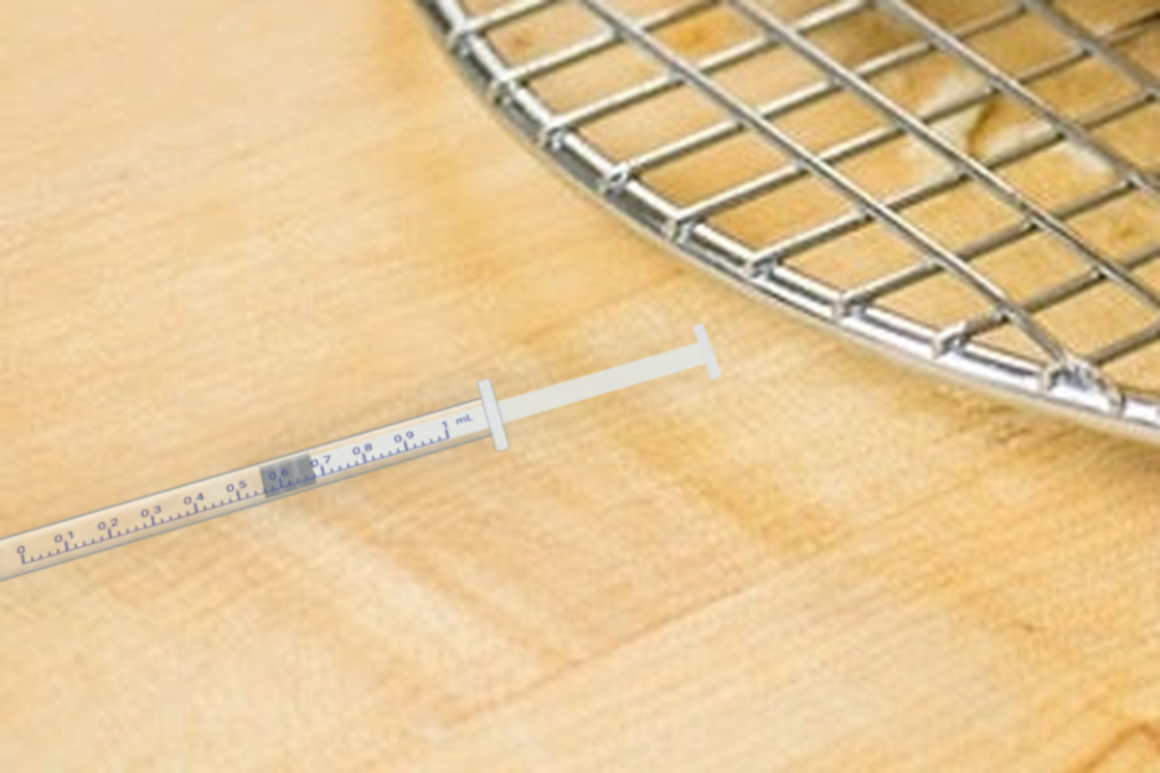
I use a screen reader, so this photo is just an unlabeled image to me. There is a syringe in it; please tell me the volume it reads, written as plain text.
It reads 0.56 mL
